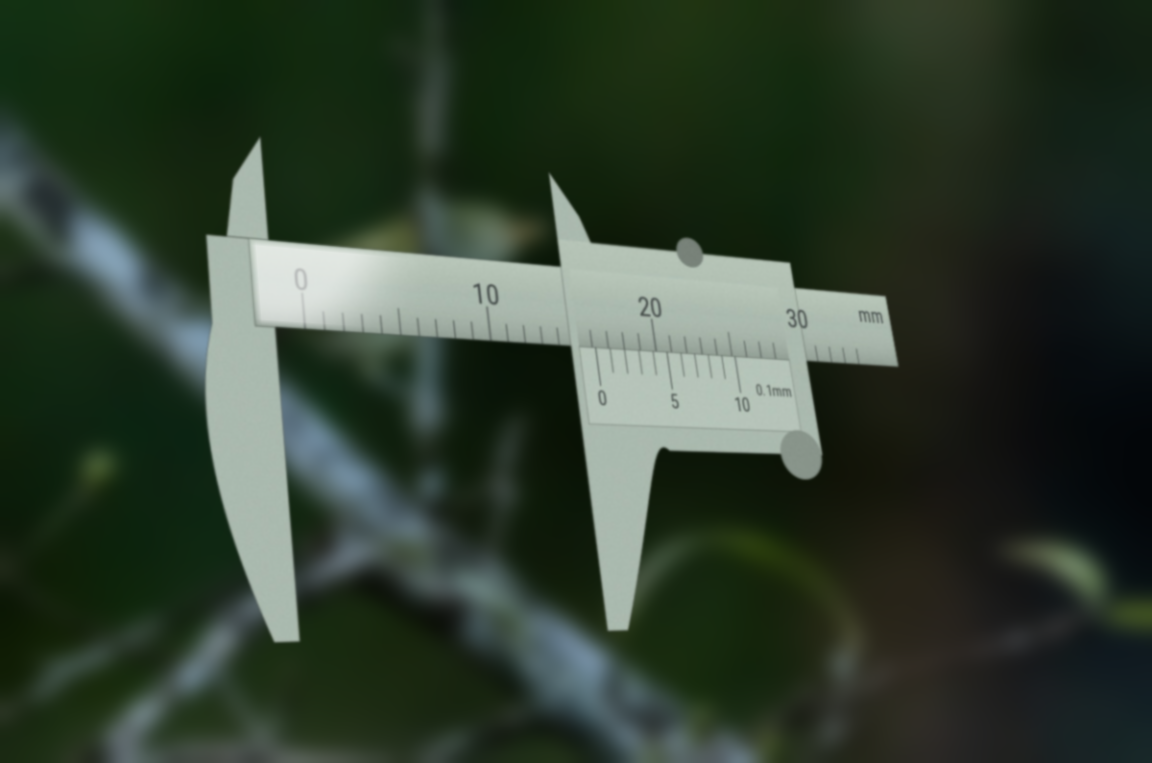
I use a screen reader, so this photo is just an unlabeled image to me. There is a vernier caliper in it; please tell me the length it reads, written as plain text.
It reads 16.2 mm
